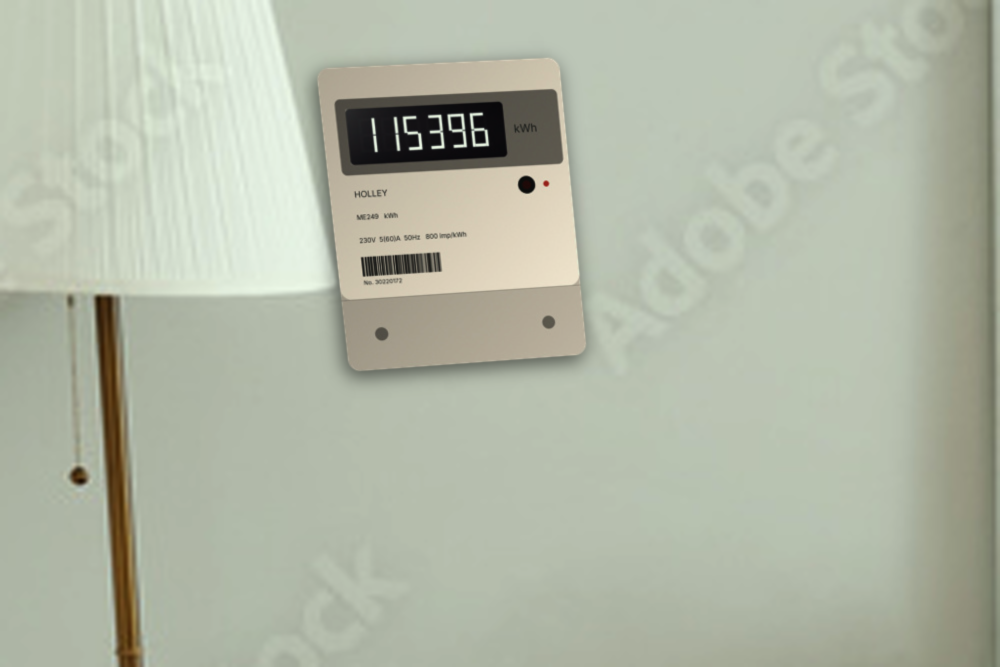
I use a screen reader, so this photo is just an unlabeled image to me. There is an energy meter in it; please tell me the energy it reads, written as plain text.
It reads 115396 kWh
